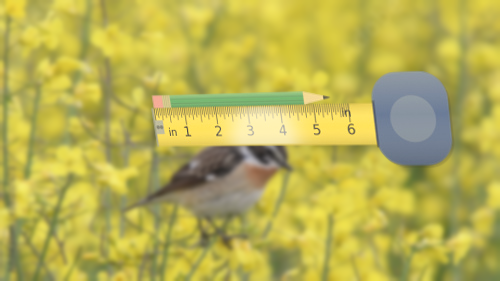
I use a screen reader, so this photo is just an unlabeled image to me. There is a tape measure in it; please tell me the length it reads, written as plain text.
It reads 5.5 in
